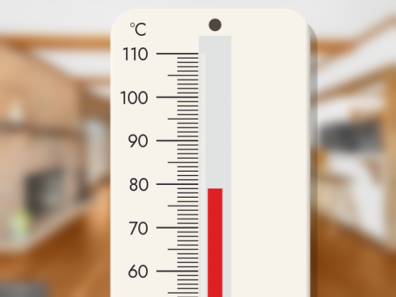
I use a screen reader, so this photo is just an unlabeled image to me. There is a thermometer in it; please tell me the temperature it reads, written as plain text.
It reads 79 °C
